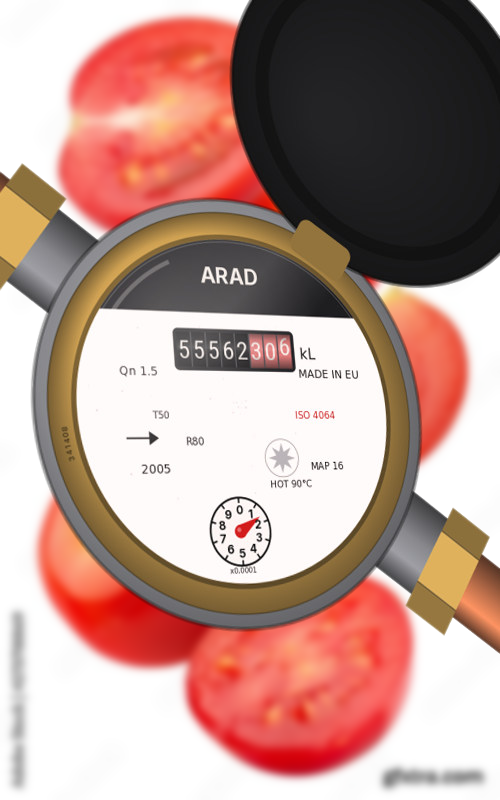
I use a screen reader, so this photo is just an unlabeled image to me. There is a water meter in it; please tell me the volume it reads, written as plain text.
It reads 55562.3061 kL
